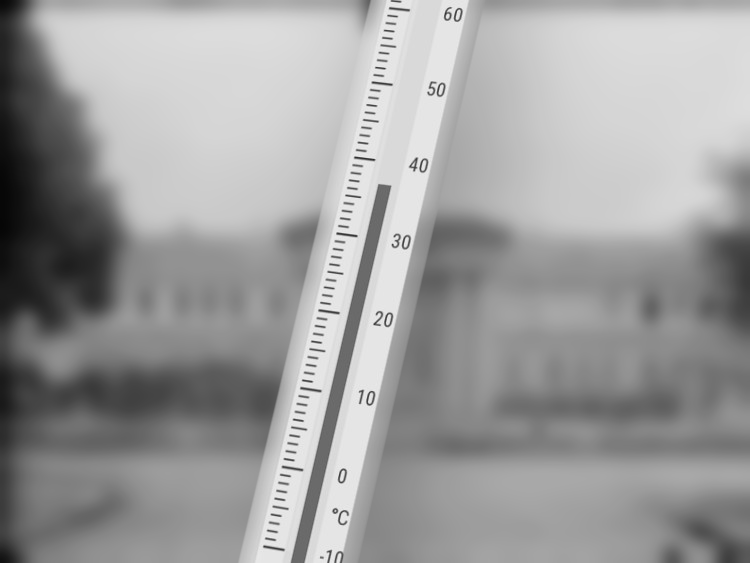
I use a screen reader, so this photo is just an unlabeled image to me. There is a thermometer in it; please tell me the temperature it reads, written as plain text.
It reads 37 °C
